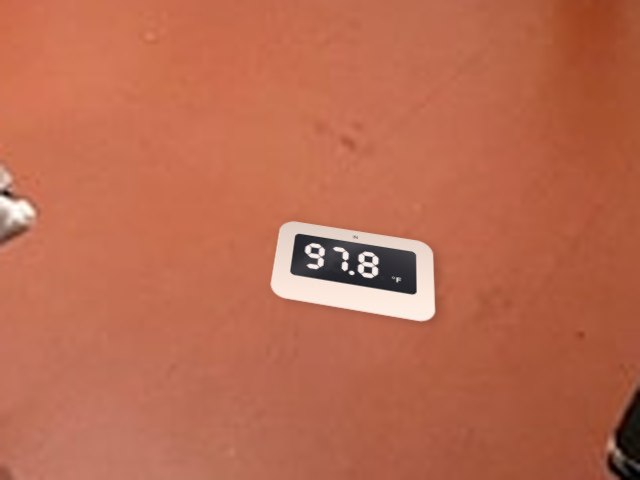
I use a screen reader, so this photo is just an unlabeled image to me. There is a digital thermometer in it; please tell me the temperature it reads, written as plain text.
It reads 97.8 °F
